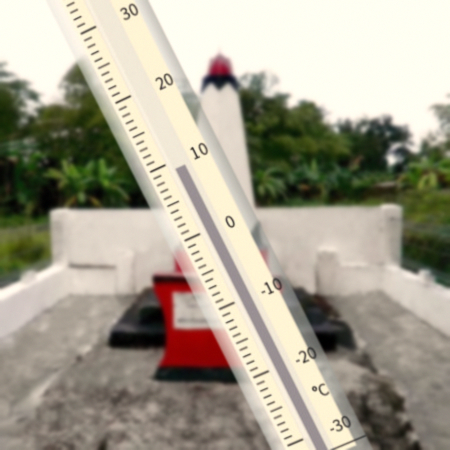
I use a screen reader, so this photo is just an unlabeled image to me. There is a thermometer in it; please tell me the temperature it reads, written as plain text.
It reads 9 °C
